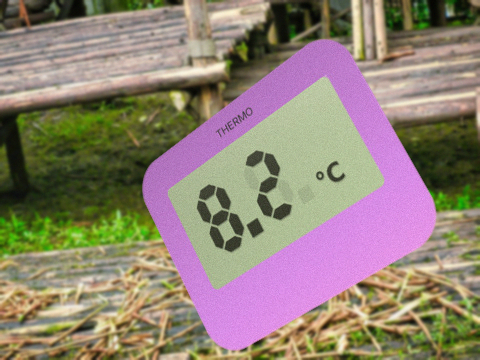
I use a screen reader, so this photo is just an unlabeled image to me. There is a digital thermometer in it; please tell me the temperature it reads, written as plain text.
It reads 8.2 °C
